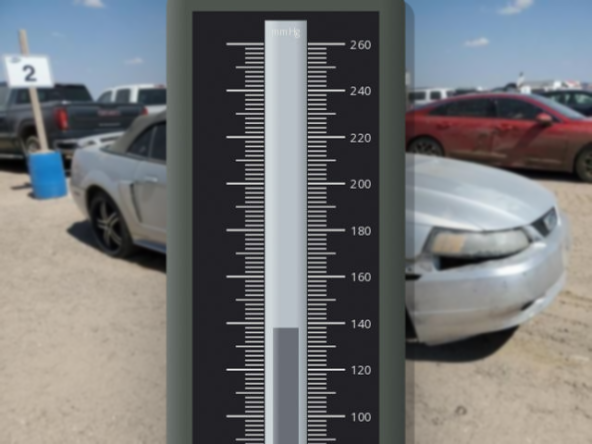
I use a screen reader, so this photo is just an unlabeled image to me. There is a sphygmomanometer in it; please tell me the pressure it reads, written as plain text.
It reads 138 mmHg
